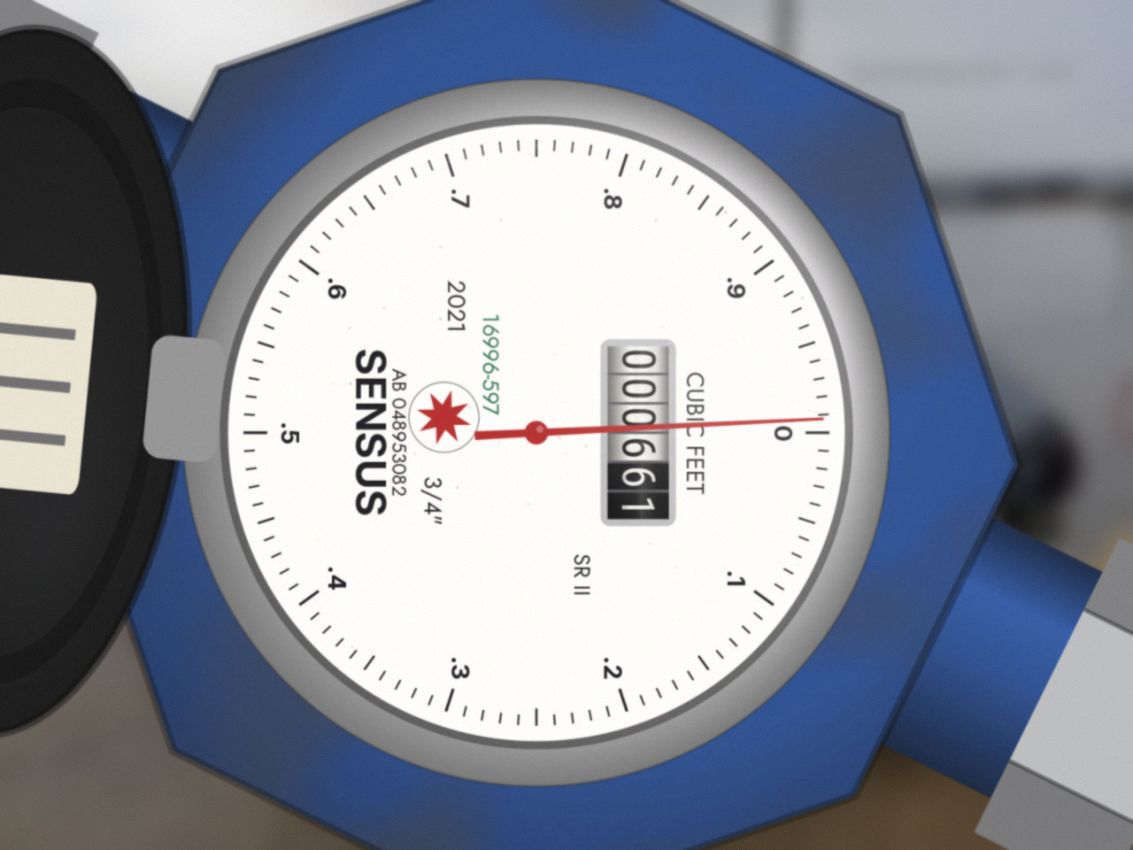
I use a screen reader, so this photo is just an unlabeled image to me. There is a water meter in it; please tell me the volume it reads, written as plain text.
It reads 660.99 ft³
